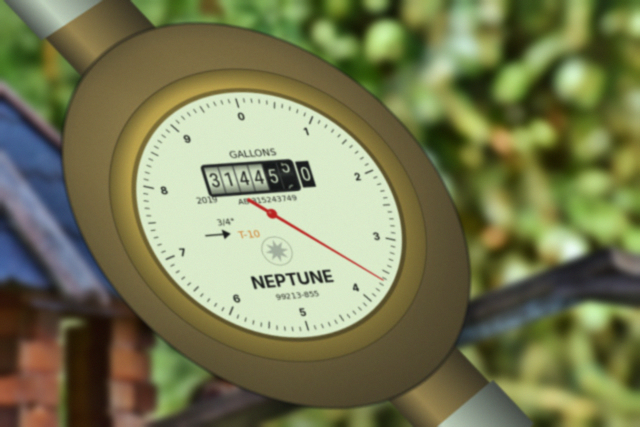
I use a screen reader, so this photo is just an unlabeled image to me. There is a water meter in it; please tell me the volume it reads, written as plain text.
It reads 3144553.6 gal
